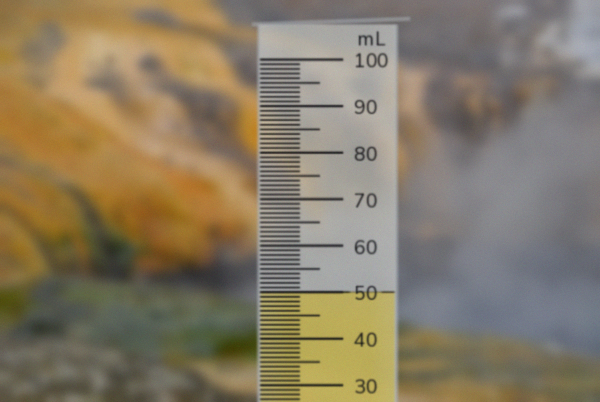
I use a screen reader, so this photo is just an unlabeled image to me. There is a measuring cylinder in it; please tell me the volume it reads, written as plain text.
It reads 50 mL
